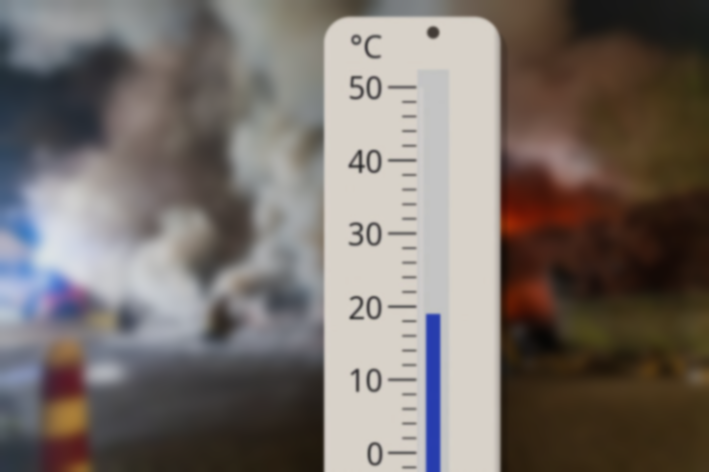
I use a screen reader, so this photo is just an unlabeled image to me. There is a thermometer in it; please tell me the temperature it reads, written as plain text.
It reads 19 °C
